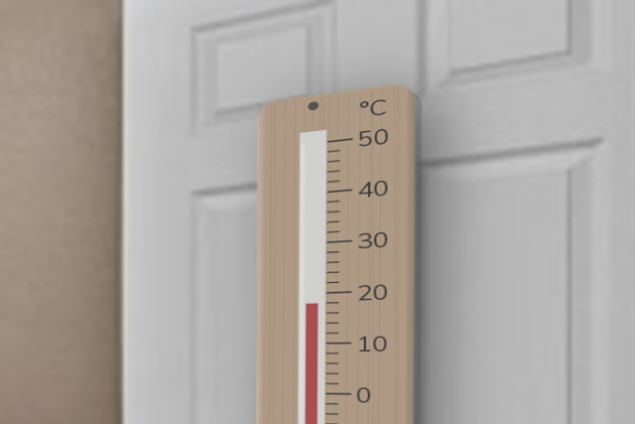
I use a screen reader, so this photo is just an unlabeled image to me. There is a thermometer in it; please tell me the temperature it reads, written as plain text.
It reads 18 °C
